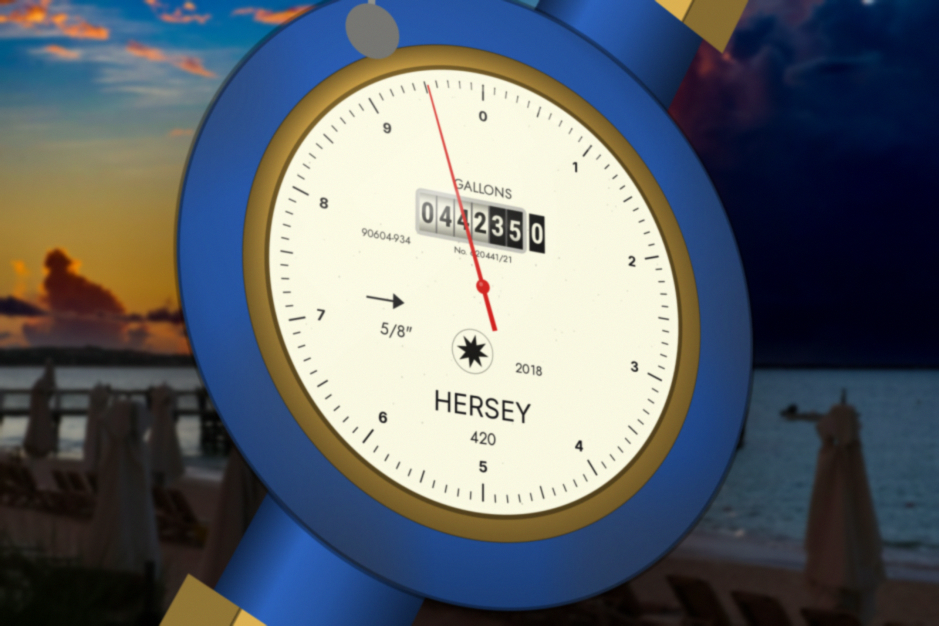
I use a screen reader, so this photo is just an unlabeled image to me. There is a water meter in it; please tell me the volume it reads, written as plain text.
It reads 442349.5 gal
